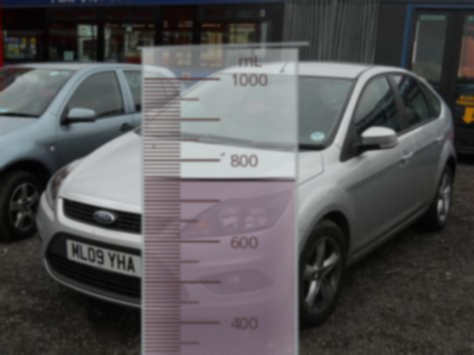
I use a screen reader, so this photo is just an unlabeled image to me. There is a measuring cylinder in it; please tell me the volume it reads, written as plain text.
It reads 750 mL
